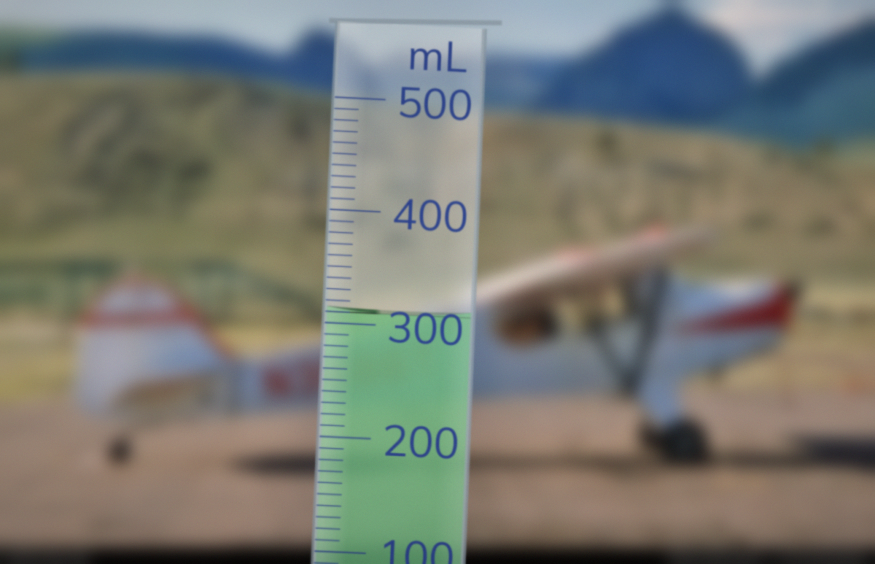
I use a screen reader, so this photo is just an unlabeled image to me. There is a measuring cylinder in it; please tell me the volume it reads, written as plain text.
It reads 310 mL
